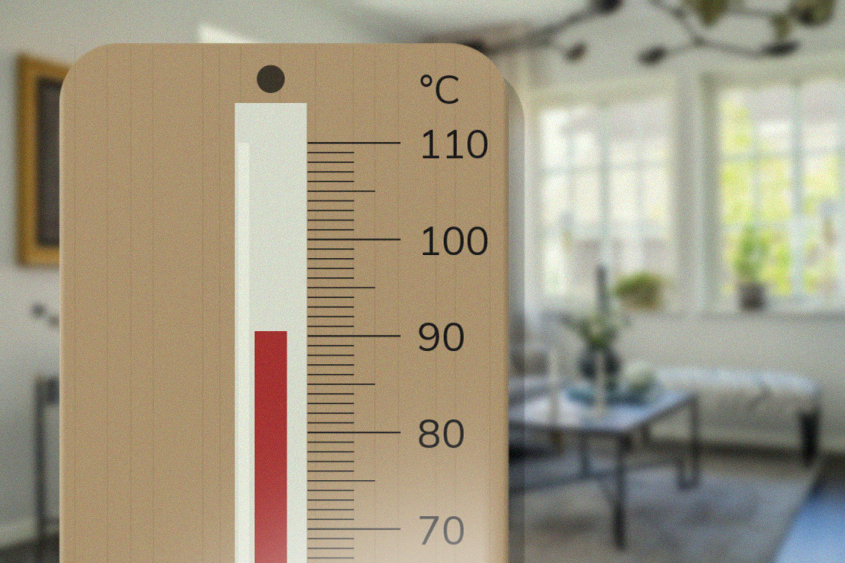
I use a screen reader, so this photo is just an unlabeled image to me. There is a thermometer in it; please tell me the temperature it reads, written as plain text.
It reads 90.5 °C
